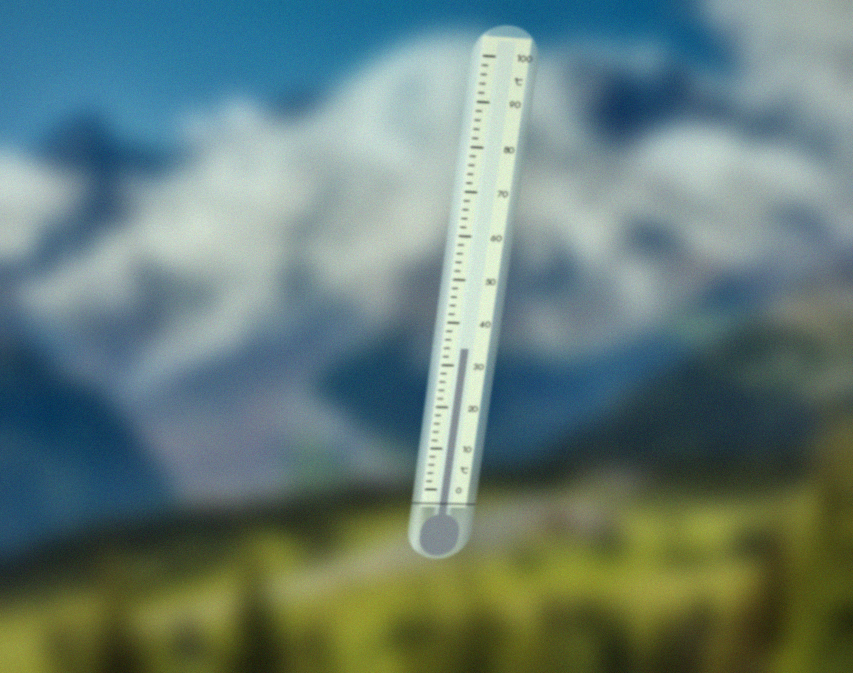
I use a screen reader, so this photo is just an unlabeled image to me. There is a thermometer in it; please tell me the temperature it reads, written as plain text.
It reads 34 °C
